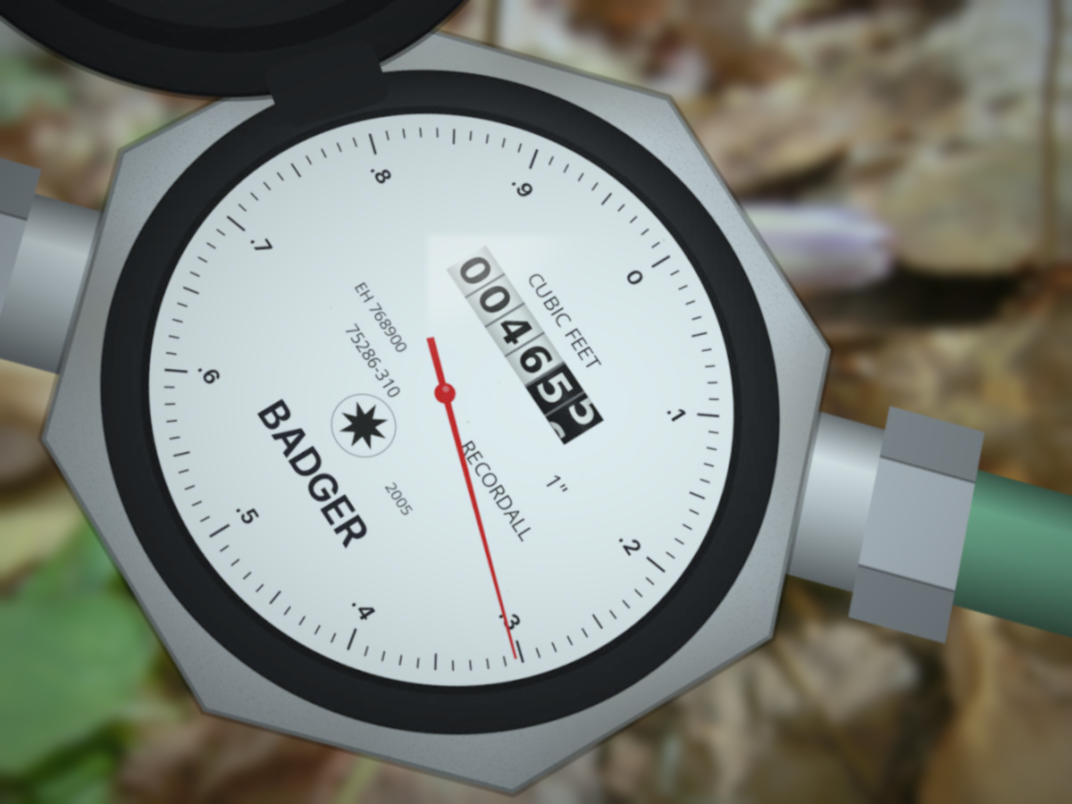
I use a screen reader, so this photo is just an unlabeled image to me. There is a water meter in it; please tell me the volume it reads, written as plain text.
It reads 4655.30 ft³
